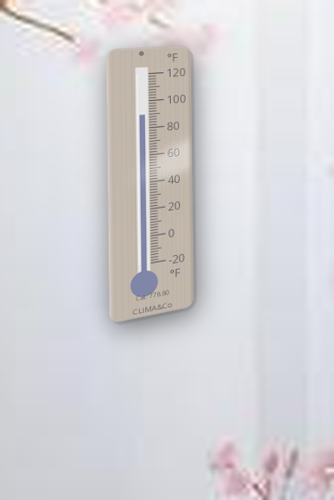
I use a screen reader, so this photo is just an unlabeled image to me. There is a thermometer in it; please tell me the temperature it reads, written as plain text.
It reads 90 °F
